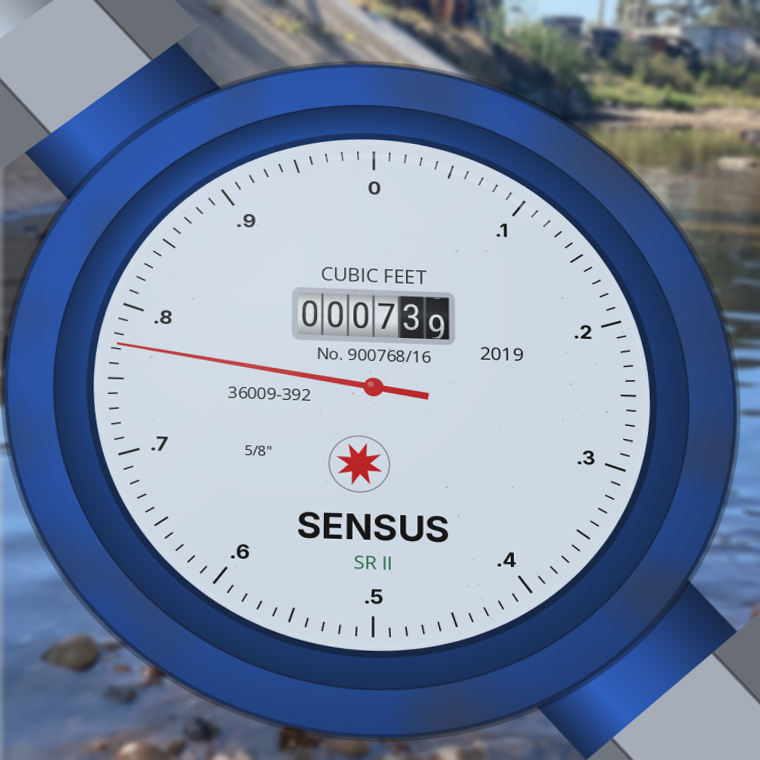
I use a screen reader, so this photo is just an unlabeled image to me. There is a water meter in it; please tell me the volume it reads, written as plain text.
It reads 738.77 ft³
